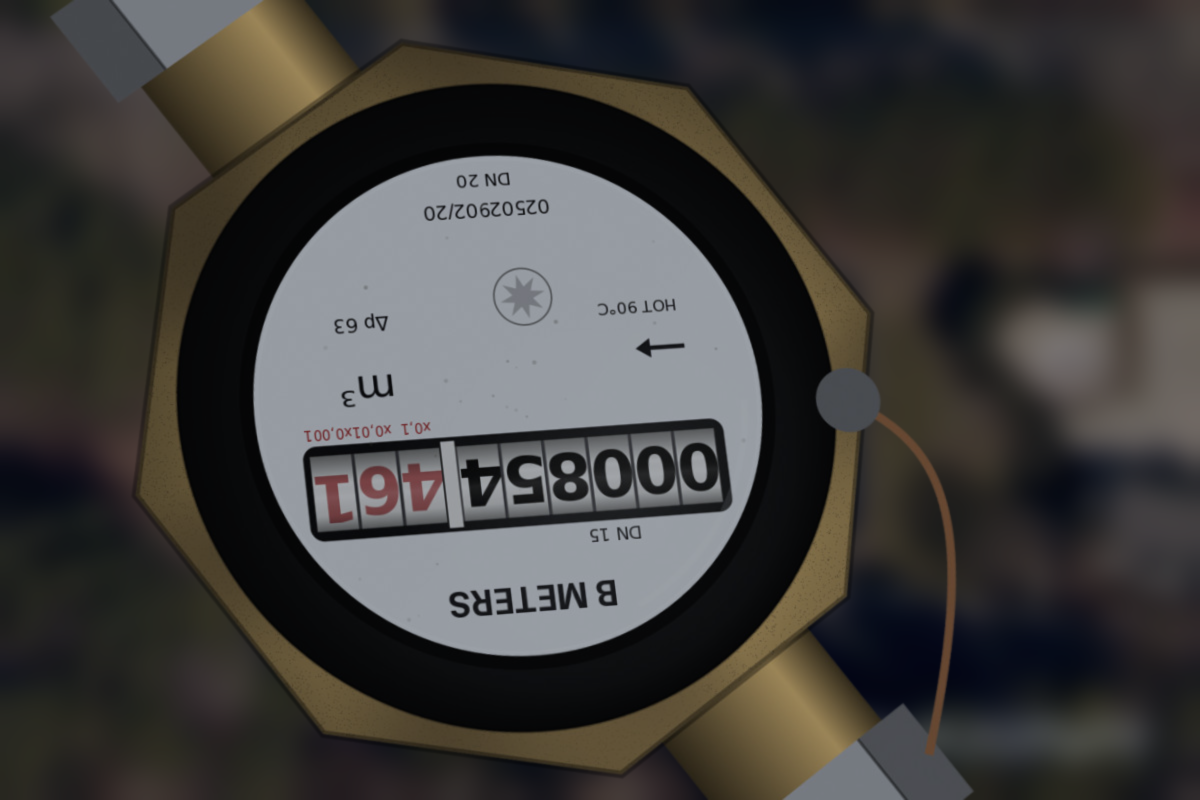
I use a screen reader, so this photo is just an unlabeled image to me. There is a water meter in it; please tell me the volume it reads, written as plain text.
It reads 854.461 m³
